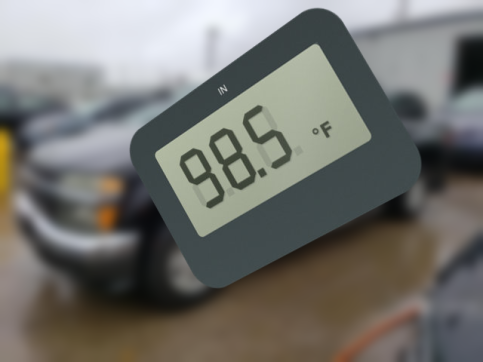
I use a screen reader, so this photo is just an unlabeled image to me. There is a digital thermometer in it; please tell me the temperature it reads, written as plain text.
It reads 98.5 °F
